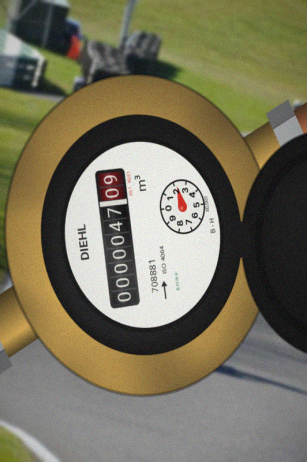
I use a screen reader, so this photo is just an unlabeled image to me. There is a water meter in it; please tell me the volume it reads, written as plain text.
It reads 47.092 m³
